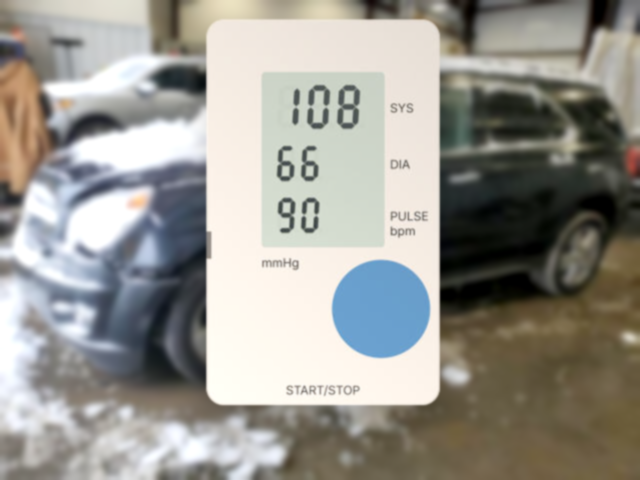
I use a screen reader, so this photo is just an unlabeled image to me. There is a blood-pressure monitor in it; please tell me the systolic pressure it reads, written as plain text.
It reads 108 mmHg
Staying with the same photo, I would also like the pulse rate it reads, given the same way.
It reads 90 bpm
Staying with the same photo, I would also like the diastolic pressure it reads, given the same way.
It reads 66 mmHg
